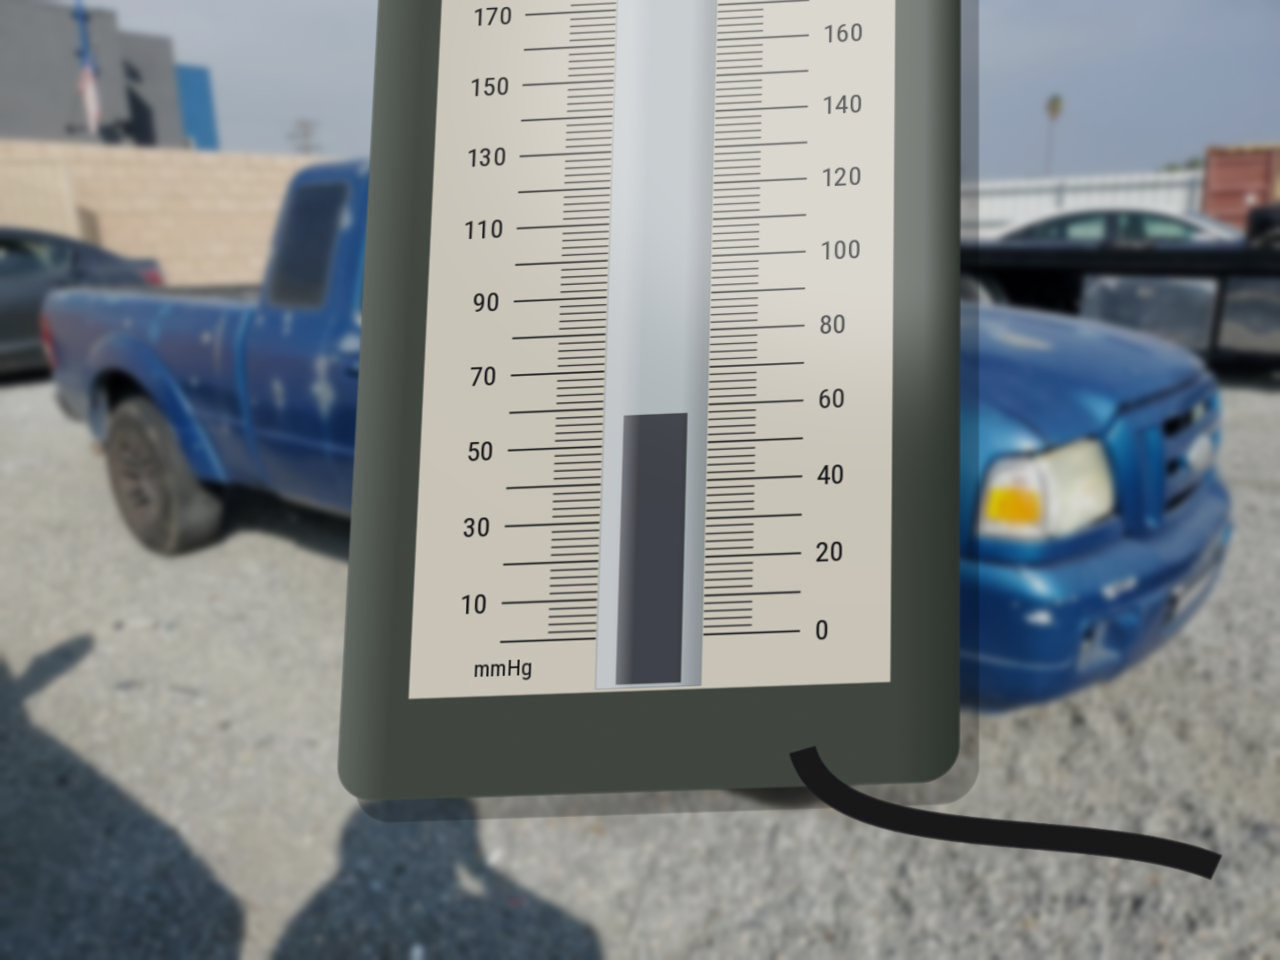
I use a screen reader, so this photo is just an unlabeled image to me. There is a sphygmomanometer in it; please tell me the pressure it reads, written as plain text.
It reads 58 mmHg
